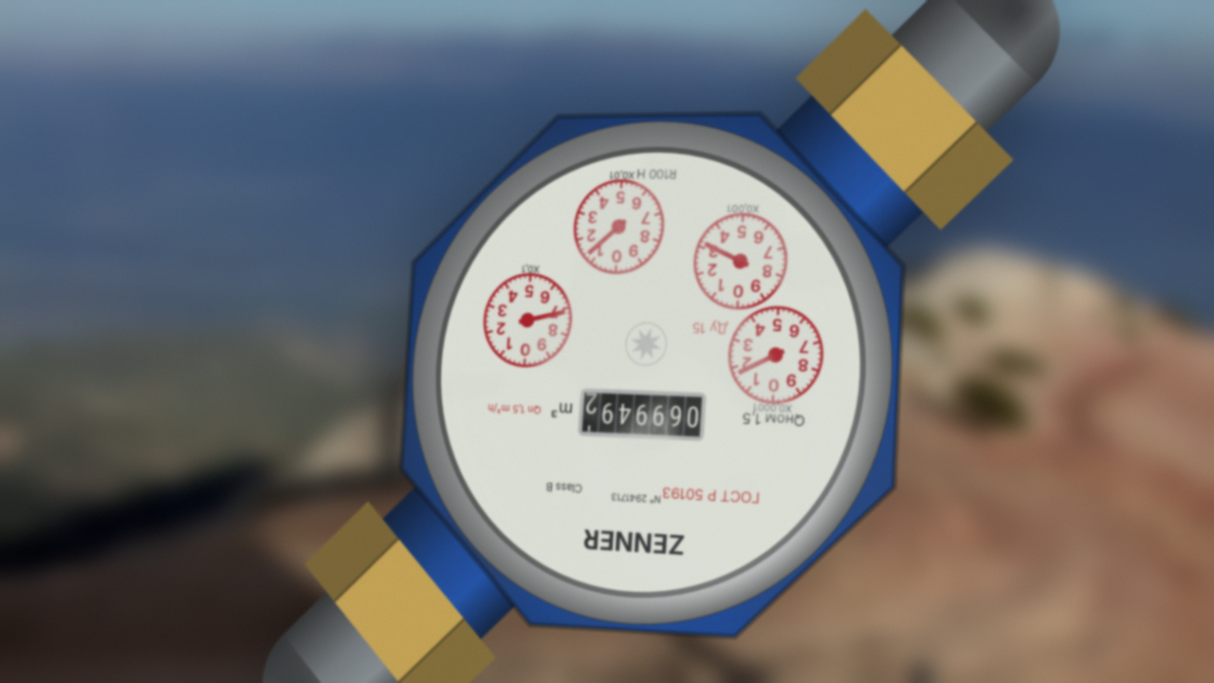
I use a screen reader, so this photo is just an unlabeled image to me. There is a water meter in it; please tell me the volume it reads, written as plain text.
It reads 699491.7131 m³
